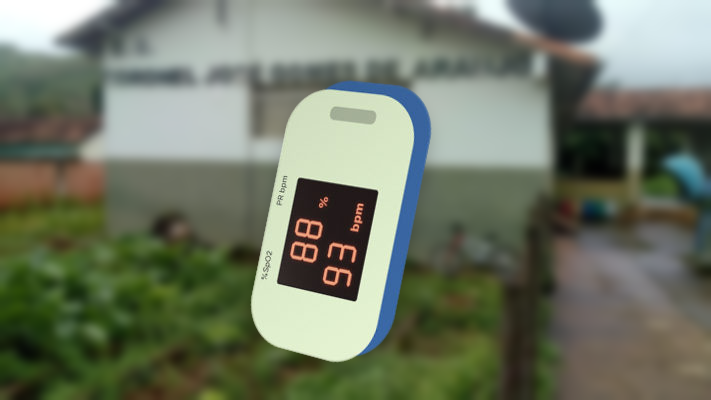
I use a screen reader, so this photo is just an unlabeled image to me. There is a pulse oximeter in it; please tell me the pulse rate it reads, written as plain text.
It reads 93 bpm
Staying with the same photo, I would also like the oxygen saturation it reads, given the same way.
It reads 88 %
